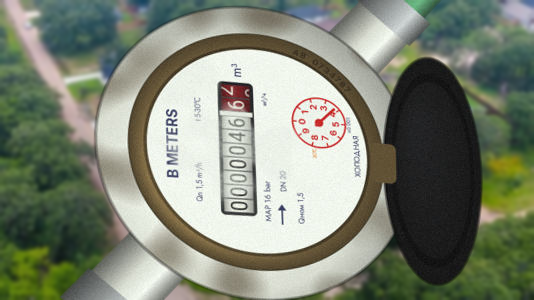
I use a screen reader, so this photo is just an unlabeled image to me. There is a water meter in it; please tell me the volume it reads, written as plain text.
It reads 46.623 m³
